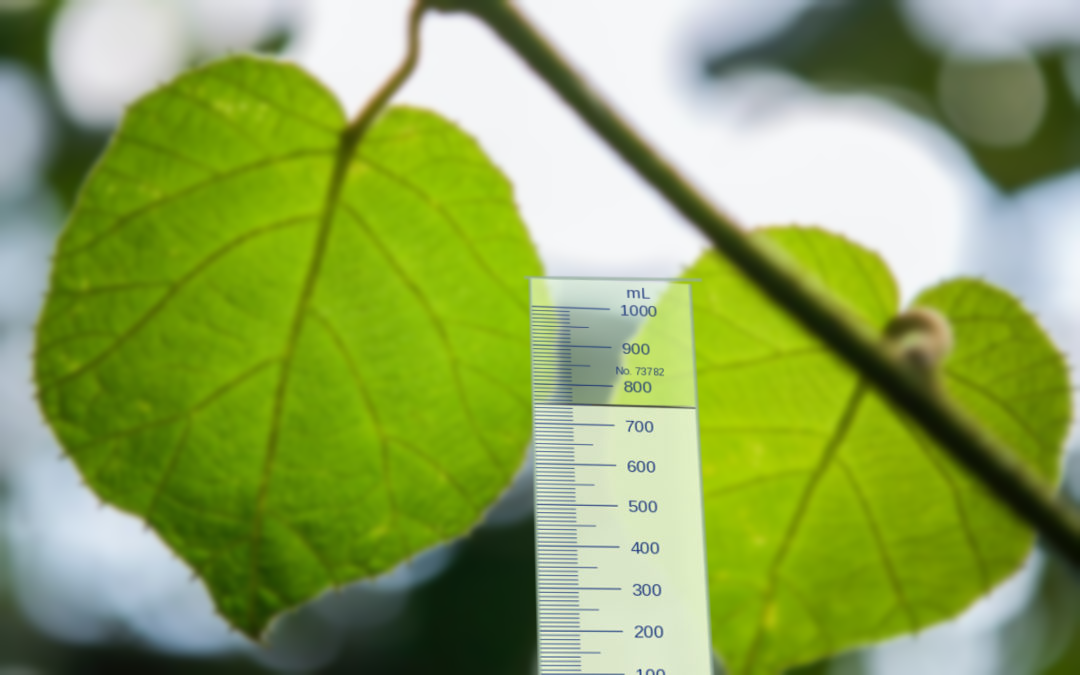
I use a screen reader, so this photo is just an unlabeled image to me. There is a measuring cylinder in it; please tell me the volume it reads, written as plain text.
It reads 750 mL
